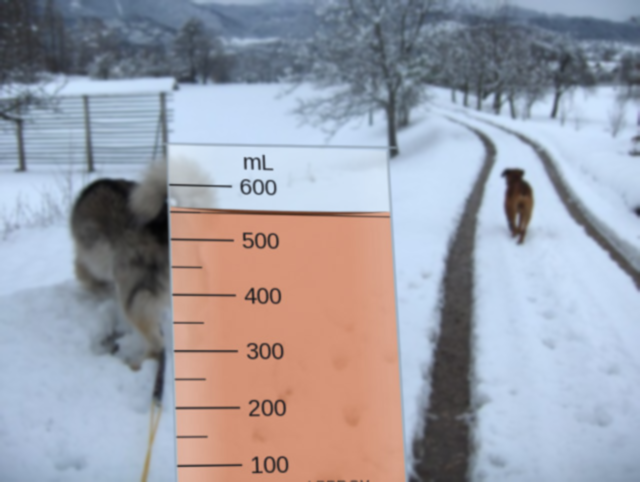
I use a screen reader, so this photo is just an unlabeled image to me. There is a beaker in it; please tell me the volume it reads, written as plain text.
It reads 550 mL
